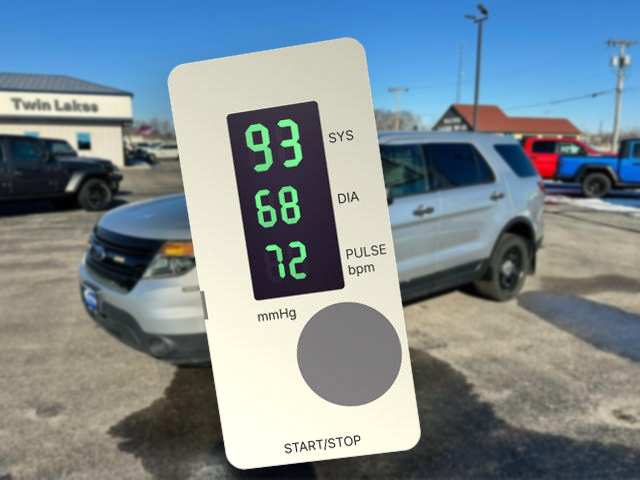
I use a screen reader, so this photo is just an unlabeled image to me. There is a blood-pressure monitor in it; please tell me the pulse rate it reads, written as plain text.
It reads 72 bpm
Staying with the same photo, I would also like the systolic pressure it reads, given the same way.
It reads 93 mmHg
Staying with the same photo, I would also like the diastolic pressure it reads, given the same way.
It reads 68 mmHg
